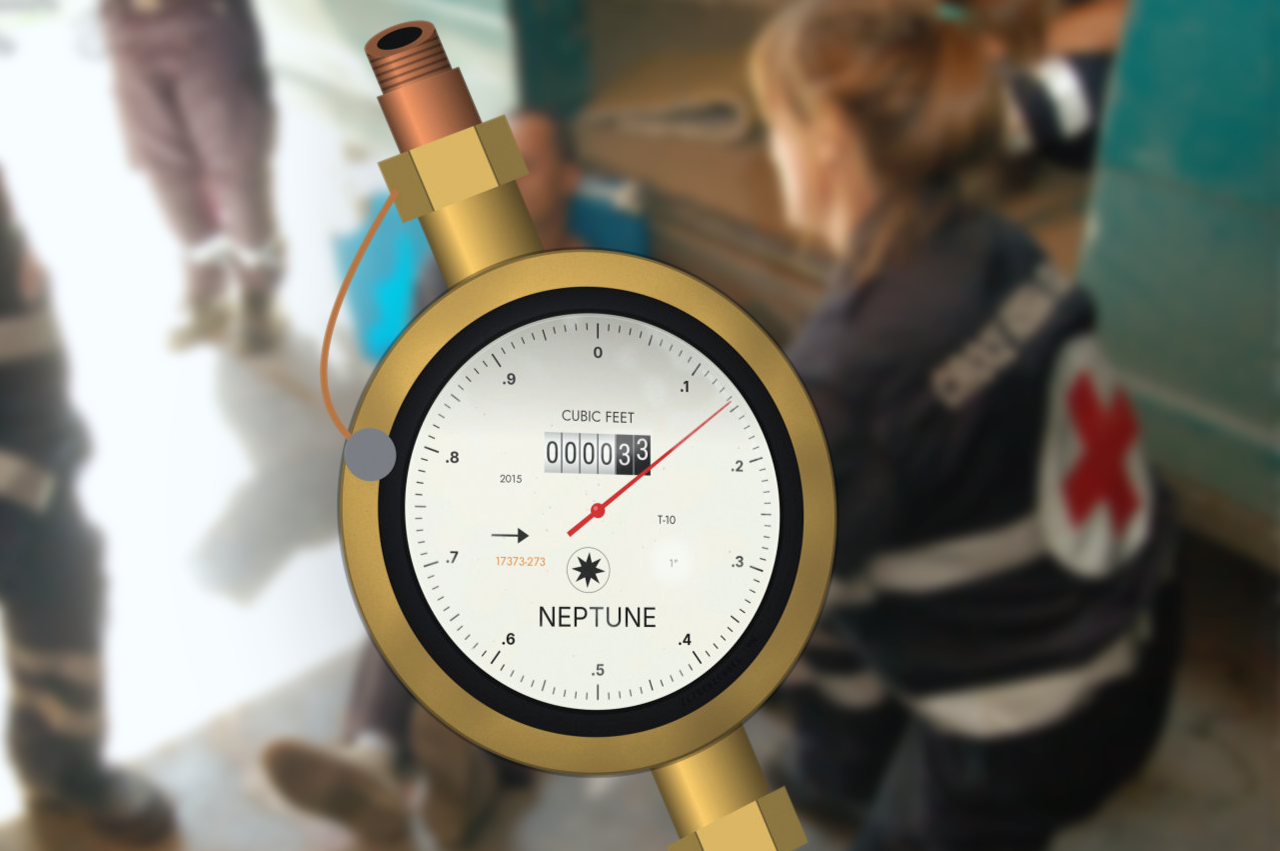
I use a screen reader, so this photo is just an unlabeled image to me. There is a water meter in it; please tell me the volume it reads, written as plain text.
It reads 33.14 ft³
